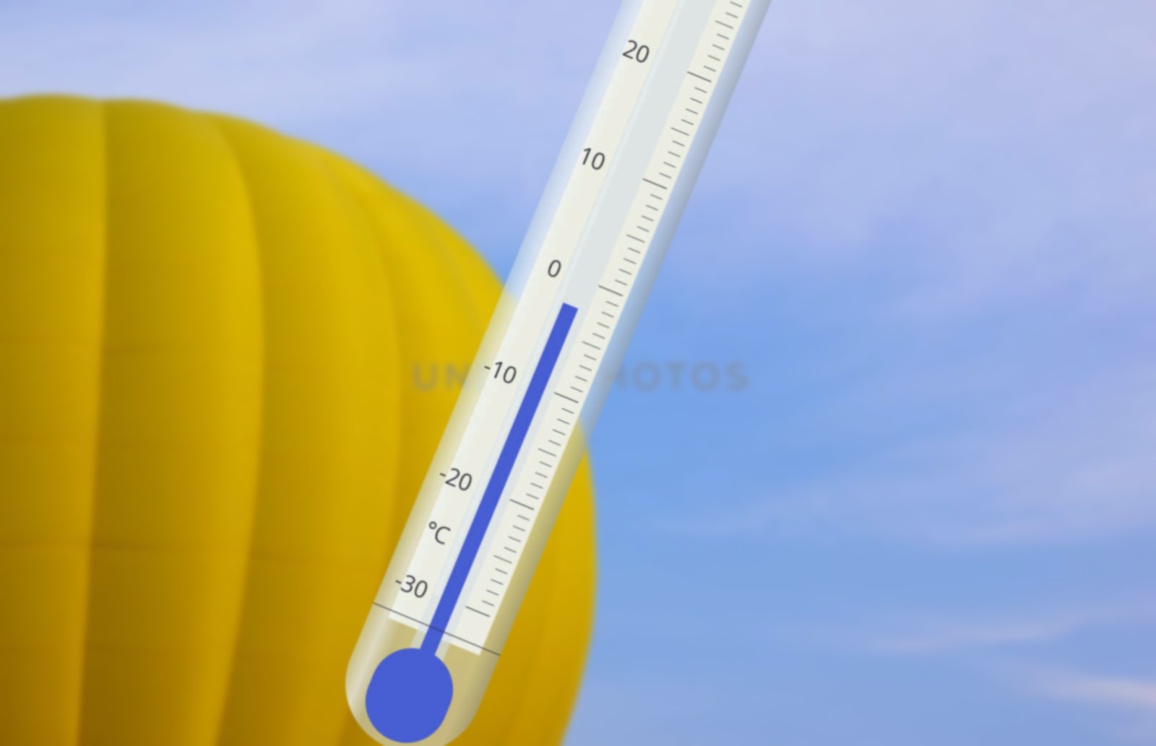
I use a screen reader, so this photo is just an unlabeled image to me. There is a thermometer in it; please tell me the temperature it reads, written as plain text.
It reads -2.5 °C
